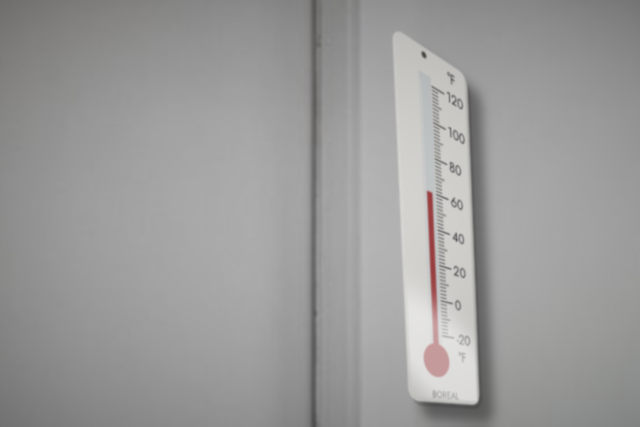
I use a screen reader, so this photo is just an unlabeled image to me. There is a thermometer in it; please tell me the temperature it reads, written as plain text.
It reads 60 °F
